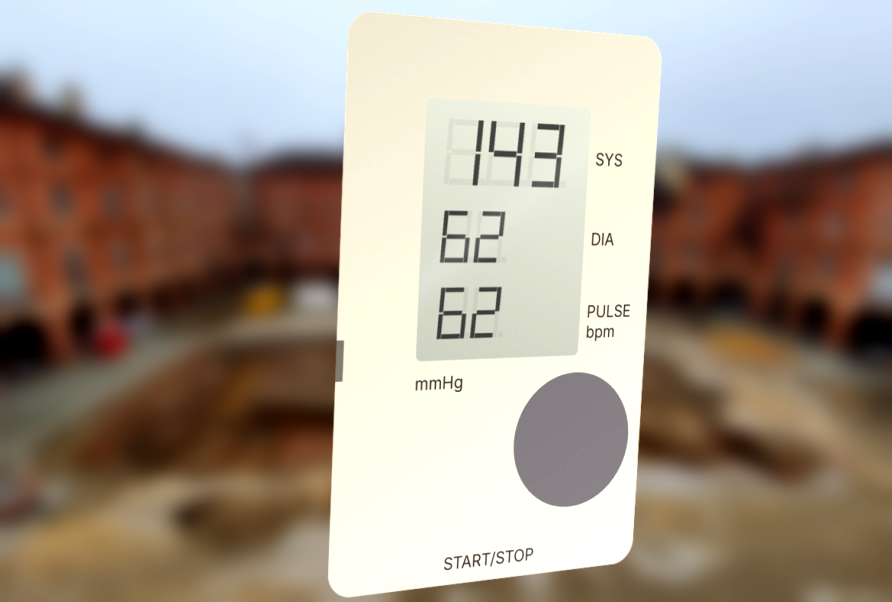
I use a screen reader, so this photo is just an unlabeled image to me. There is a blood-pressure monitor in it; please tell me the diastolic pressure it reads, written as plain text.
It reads 62 mmHg
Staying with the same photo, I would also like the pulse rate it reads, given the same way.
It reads 62 bpm
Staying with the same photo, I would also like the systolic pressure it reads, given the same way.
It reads 143 mmHg
